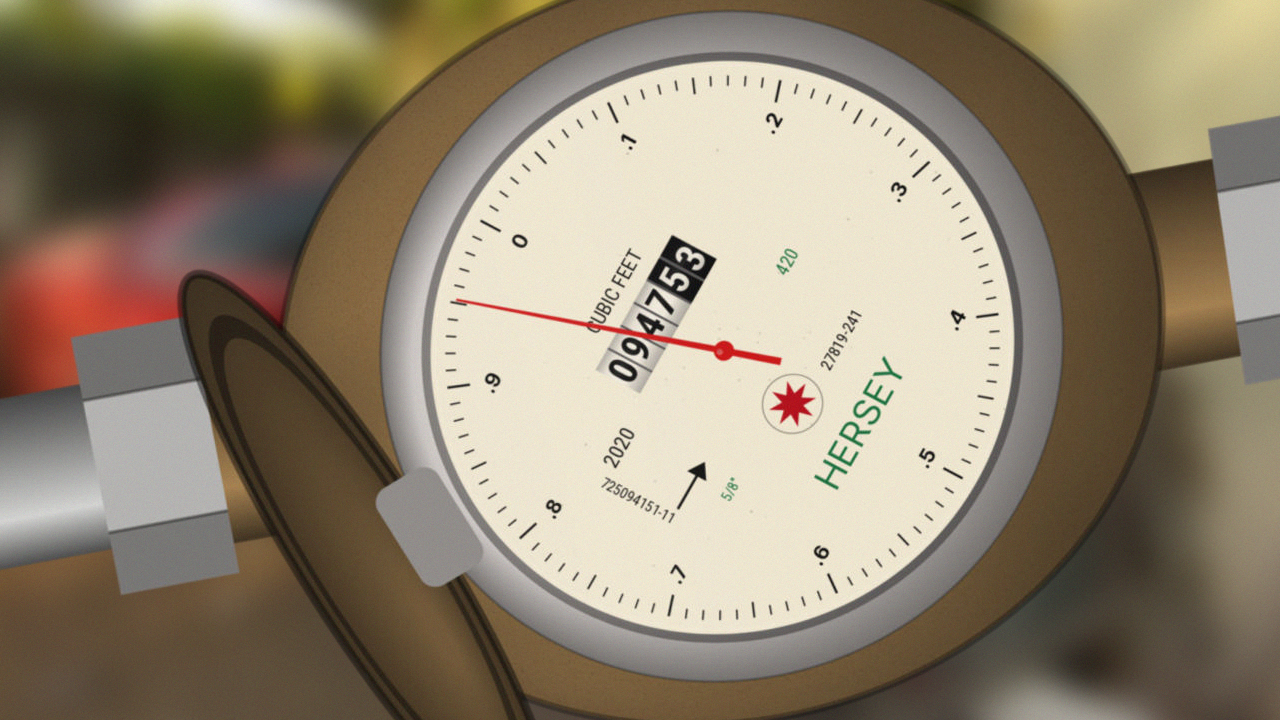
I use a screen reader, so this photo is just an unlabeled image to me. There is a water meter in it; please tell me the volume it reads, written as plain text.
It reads 94752.95 ft³
